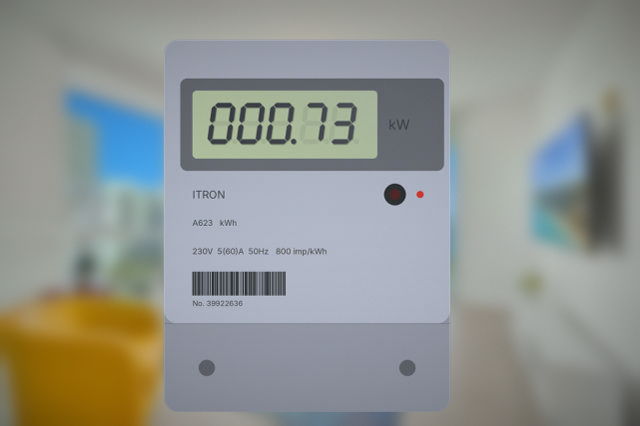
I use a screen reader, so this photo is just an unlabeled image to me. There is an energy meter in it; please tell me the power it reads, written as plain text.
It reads 0.73 kW
